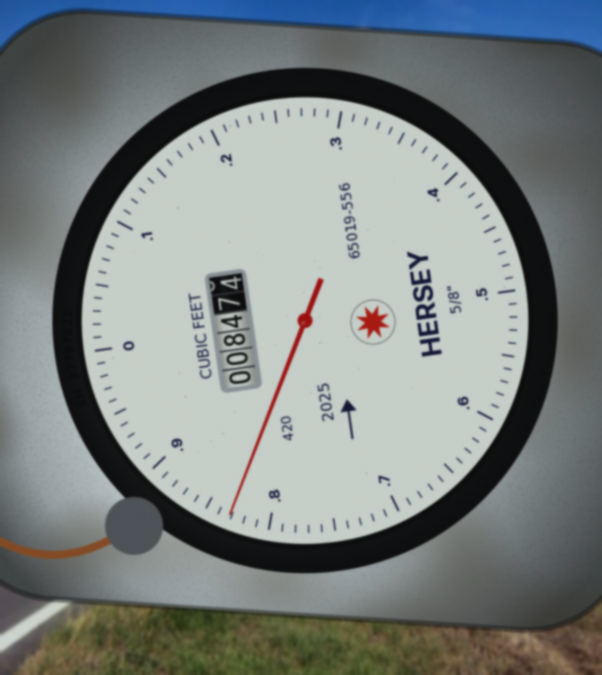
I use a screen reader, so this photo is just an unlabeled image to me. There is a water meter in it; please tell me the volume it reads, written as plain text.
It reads 8473.83 ft³
